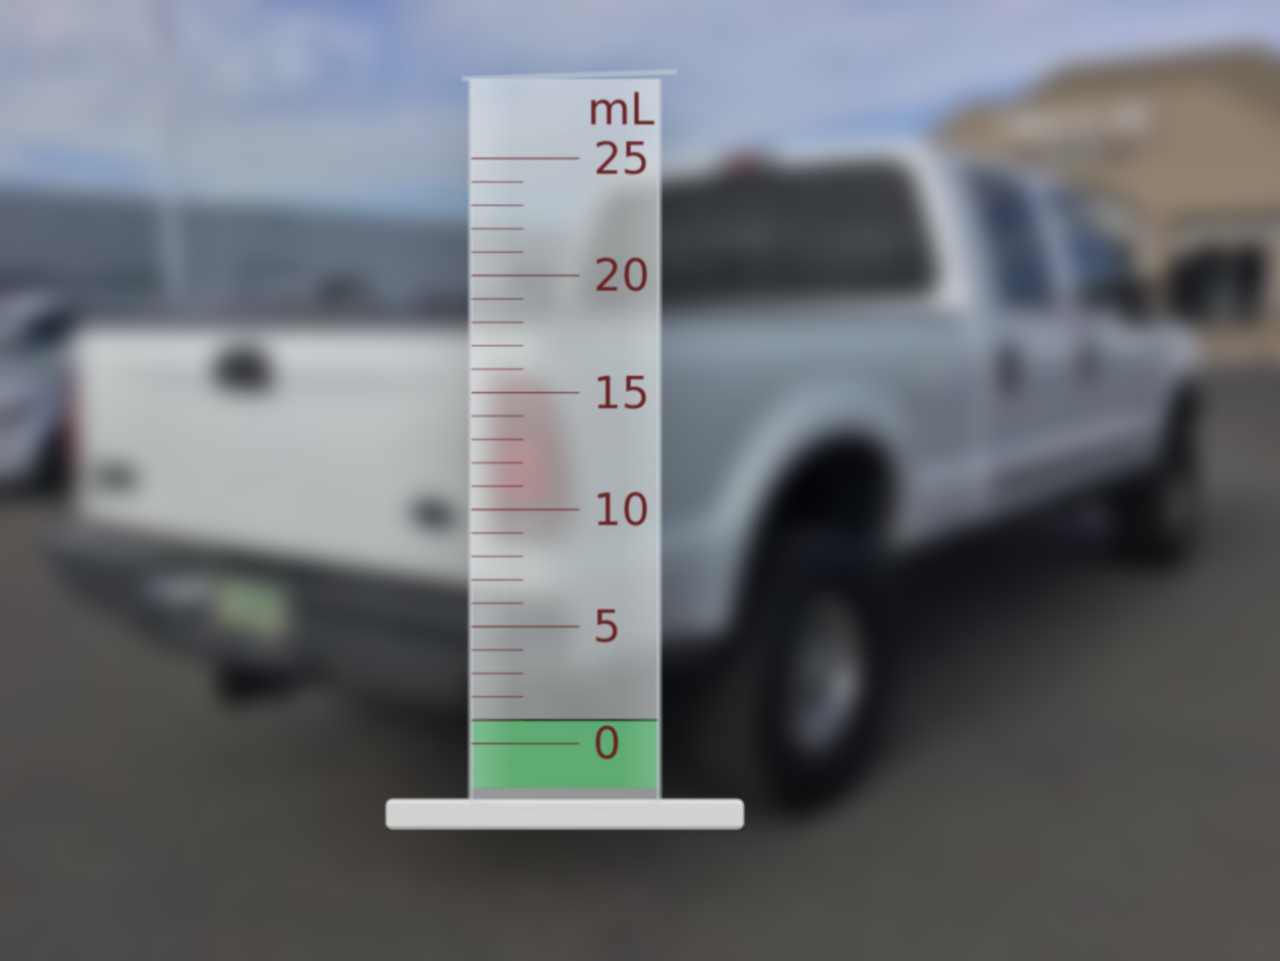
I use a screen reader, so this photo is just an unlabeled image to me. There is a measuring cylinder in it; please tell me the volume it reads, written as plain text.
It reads 1 mL
